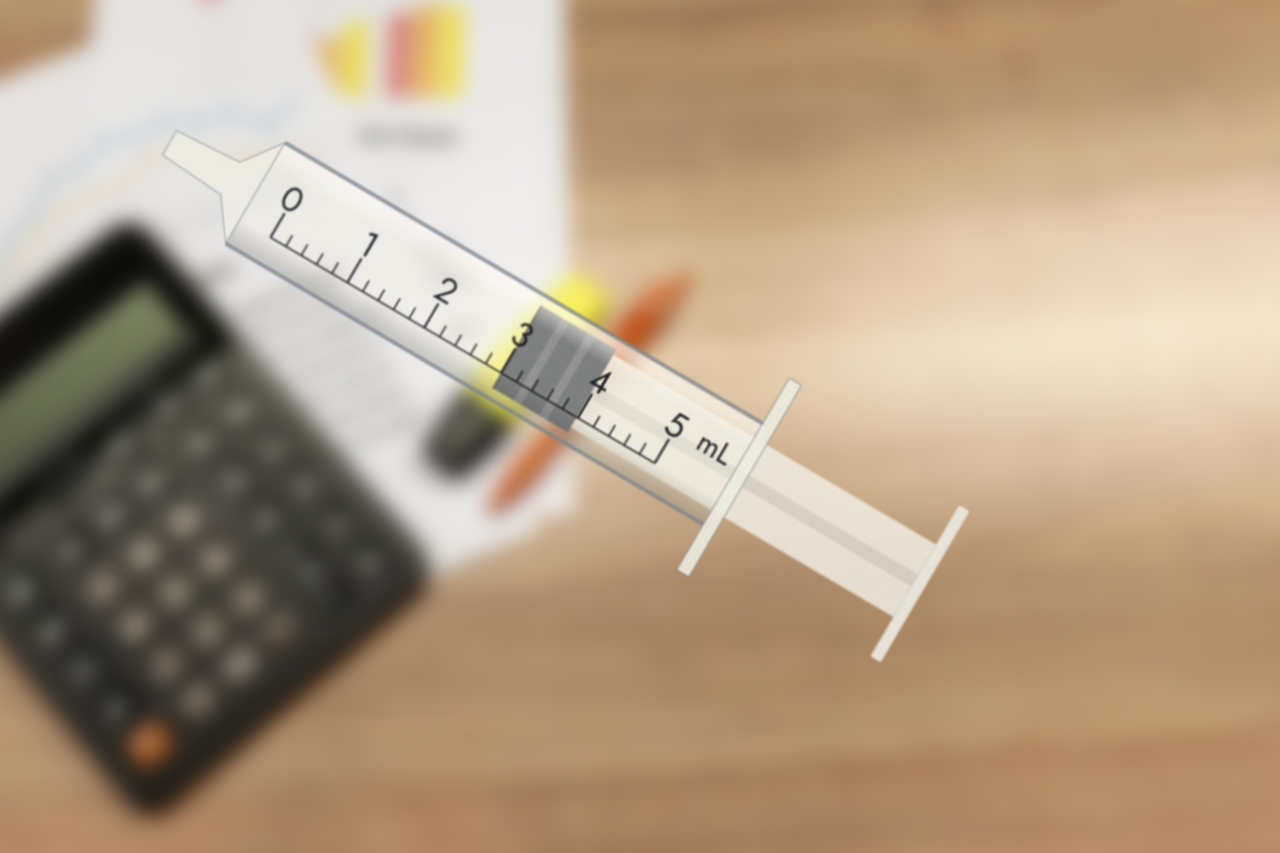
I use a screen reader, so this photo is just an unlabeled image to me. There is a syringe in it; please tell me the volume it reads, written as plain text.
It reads 3 mL
